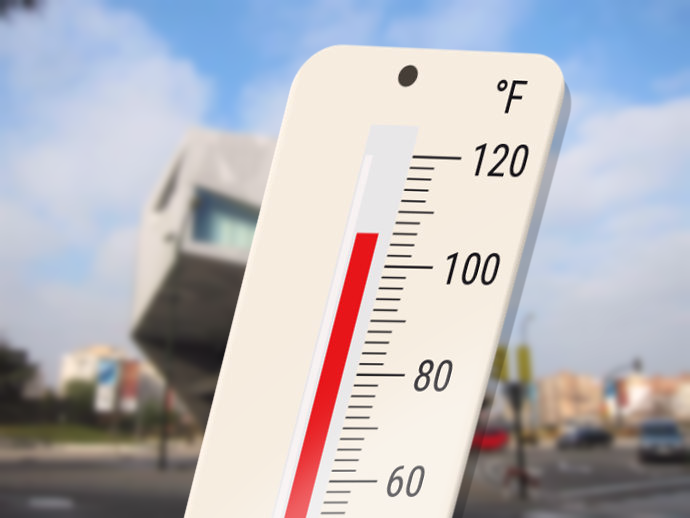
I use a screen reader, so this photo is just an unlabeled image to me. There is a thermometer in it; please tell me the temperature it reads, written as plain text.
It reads 106 °F
